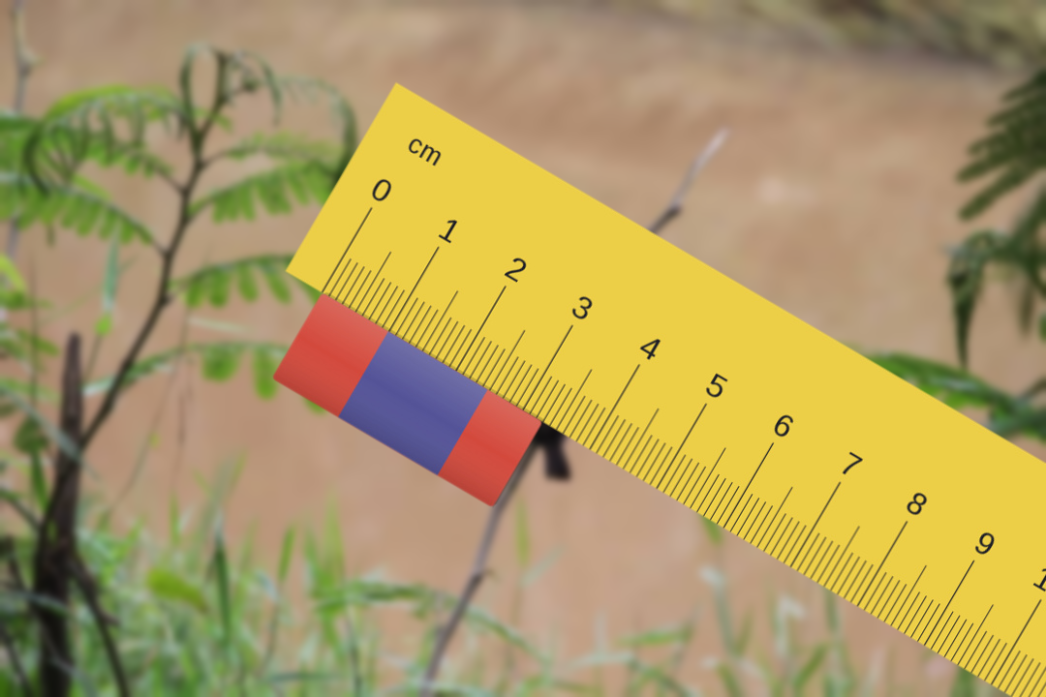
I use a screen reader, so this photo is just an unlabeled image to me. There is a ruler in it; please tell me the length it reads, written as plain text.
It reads 3.3 cm
